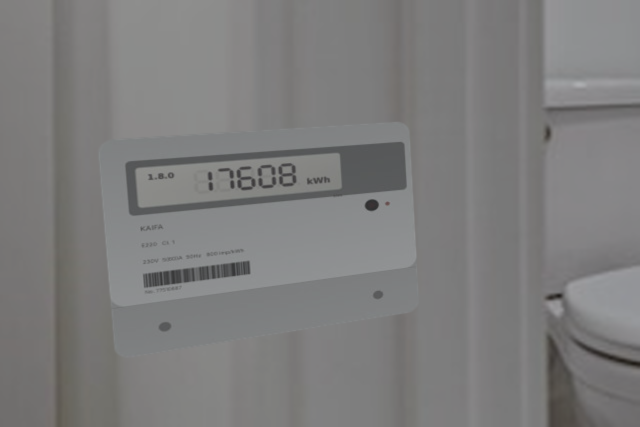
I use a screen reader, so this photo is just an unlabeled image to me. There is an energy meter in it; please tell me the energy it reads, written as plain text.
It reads 17608 kWh
